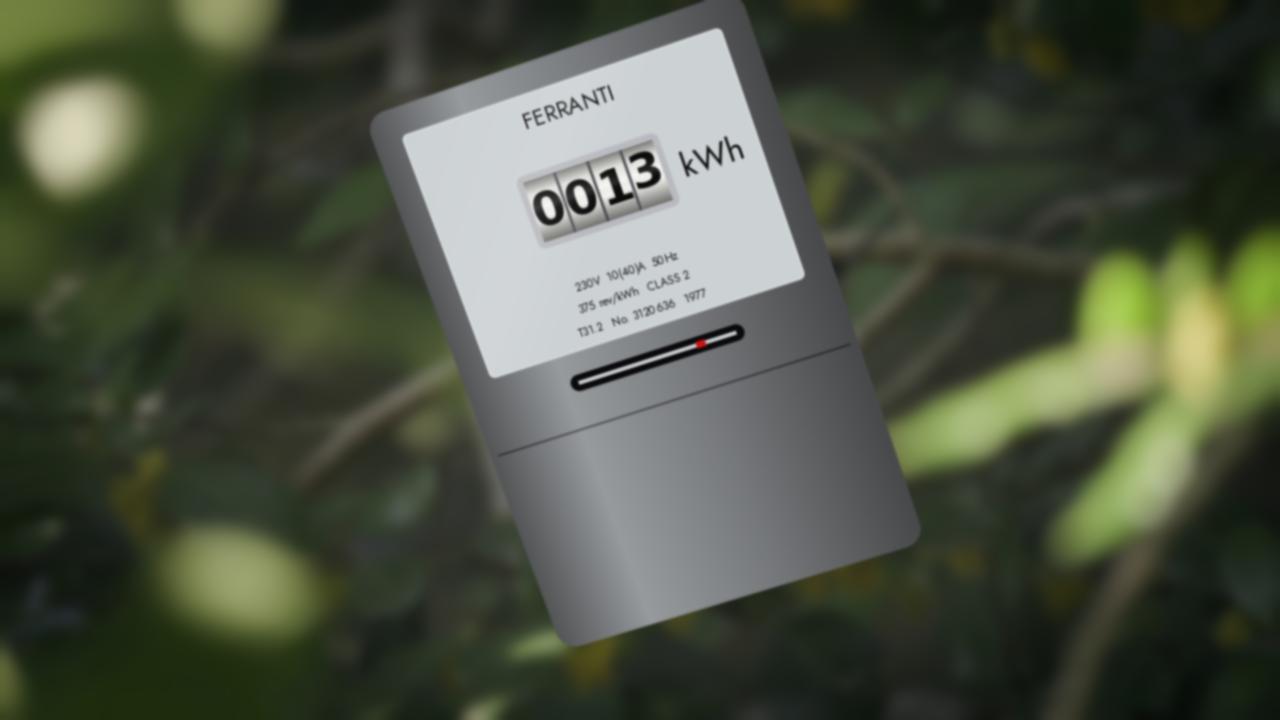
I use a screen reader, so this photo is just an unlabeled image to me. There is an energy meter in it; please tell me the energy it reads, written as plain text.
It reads 13 kWh
